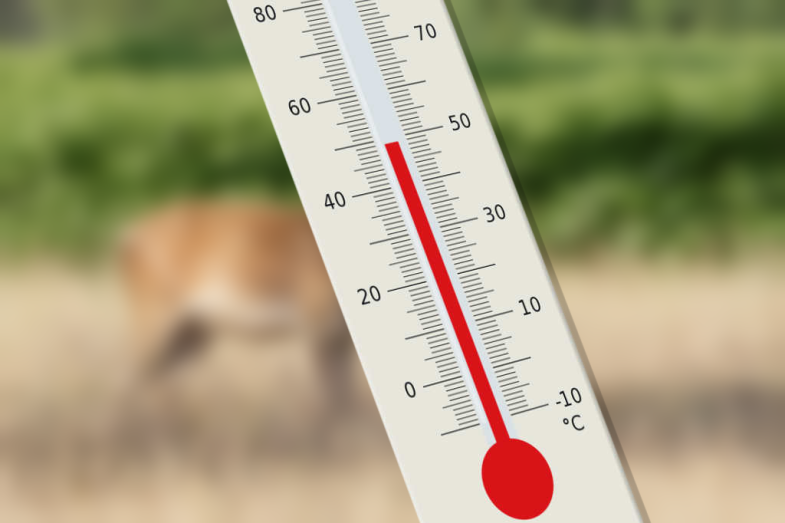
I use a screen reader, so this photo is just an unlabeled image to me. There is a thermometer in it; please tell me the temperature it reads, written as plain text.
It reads 49 °C
